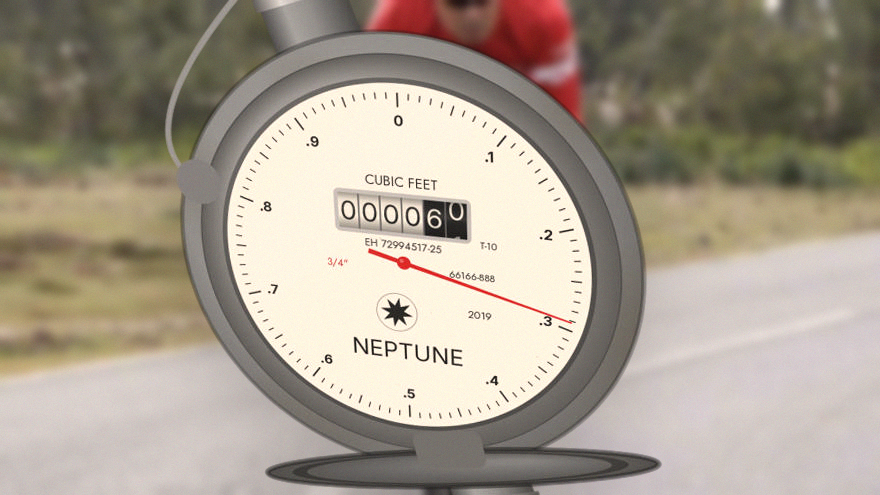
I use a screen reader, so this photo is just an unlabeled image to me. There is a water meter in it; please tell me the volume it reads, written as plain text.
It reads 60.29 ft³
